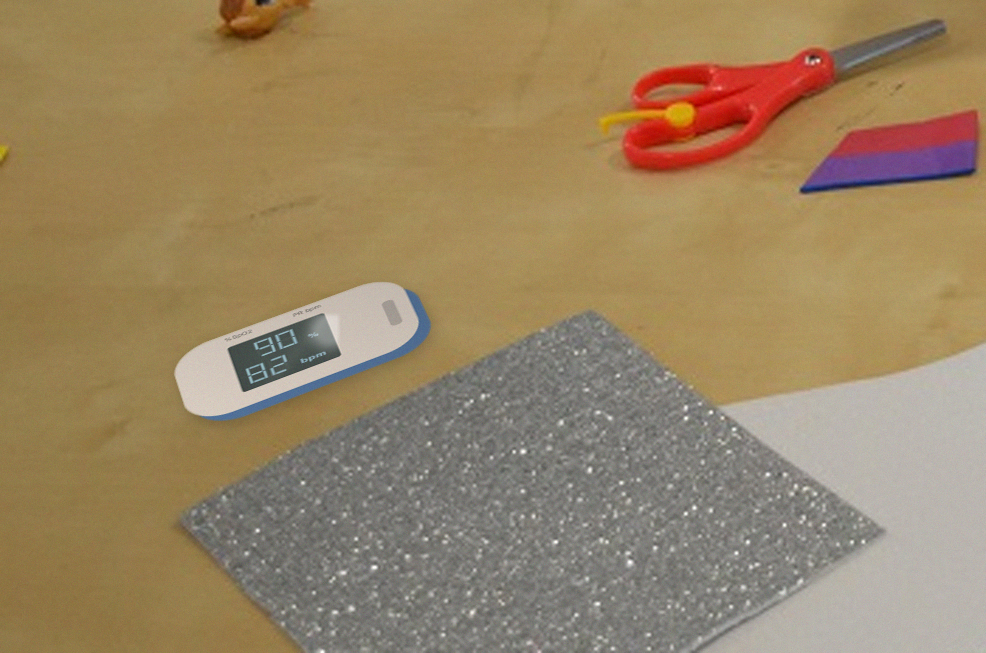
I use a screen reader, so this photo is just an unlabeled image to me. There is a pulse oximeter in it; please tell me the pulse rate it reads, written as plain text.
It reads 82 bpm
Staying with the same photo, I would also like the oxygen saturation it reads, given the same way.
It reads 90 %
